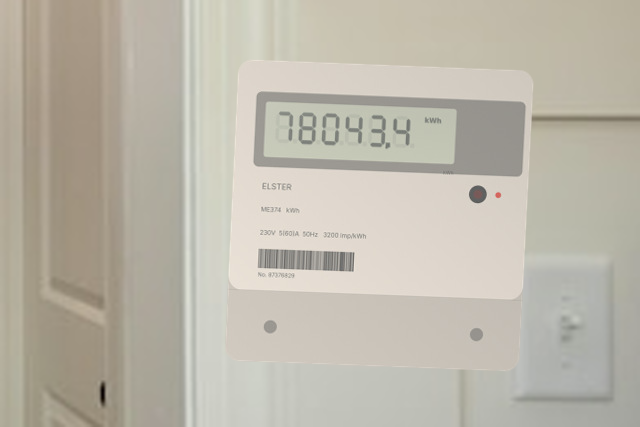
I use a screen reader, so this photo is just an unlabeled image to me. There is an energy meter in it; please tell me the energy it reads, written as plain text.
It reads 78043.4 kWh
